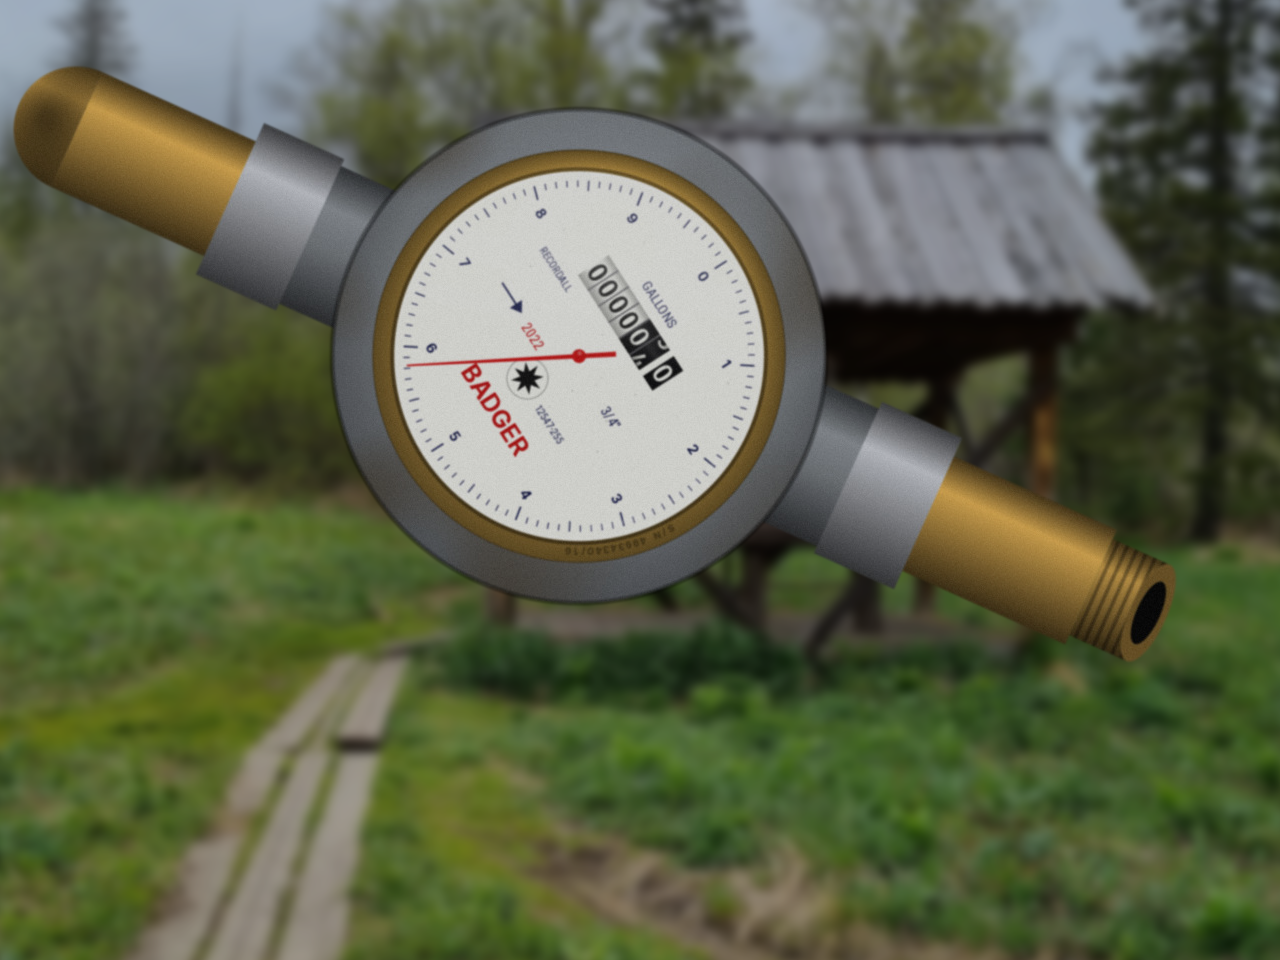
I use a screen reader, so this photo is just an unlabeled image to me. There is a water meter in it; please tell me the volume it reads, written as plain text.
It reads 35.8 gal
